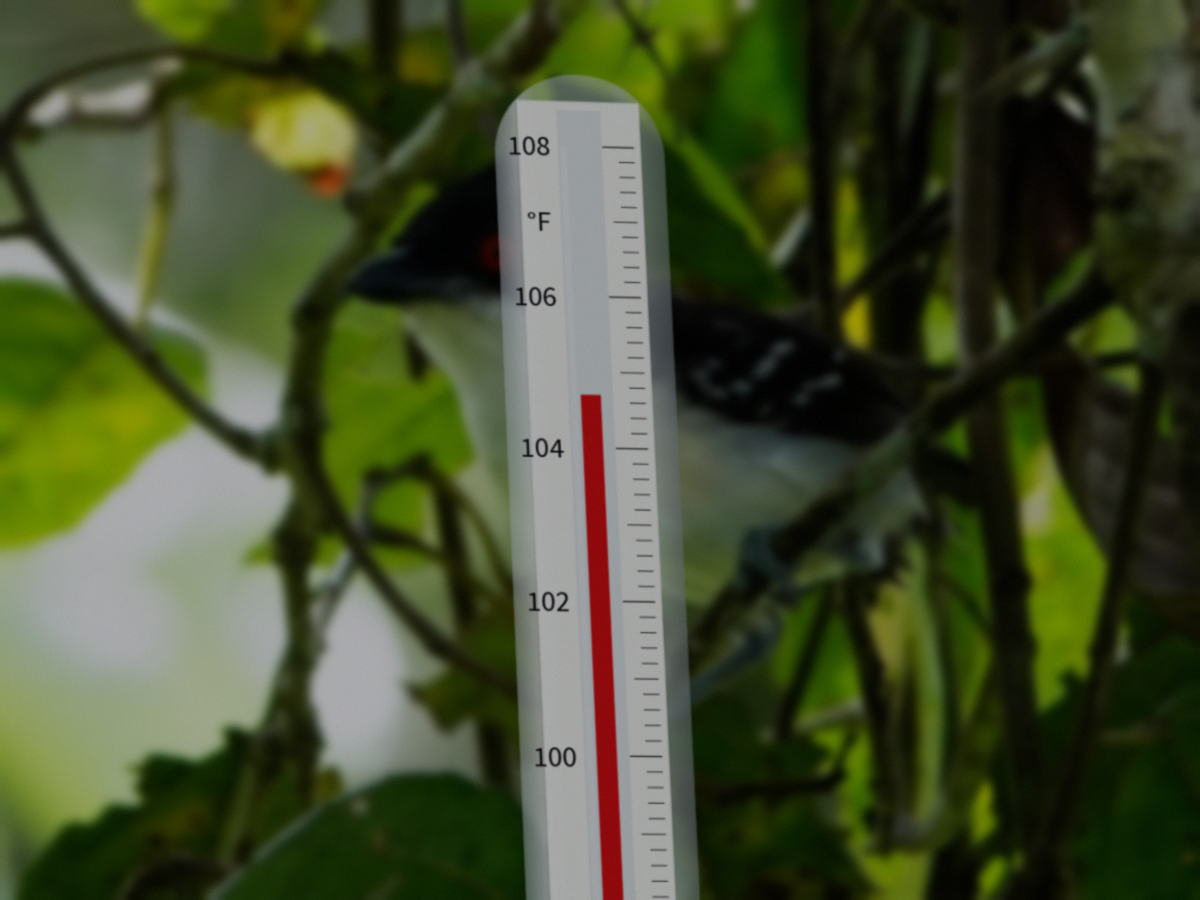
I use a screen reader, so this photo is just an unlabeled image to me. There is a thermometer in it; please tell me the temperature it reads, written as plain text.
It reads 104.7 °F
